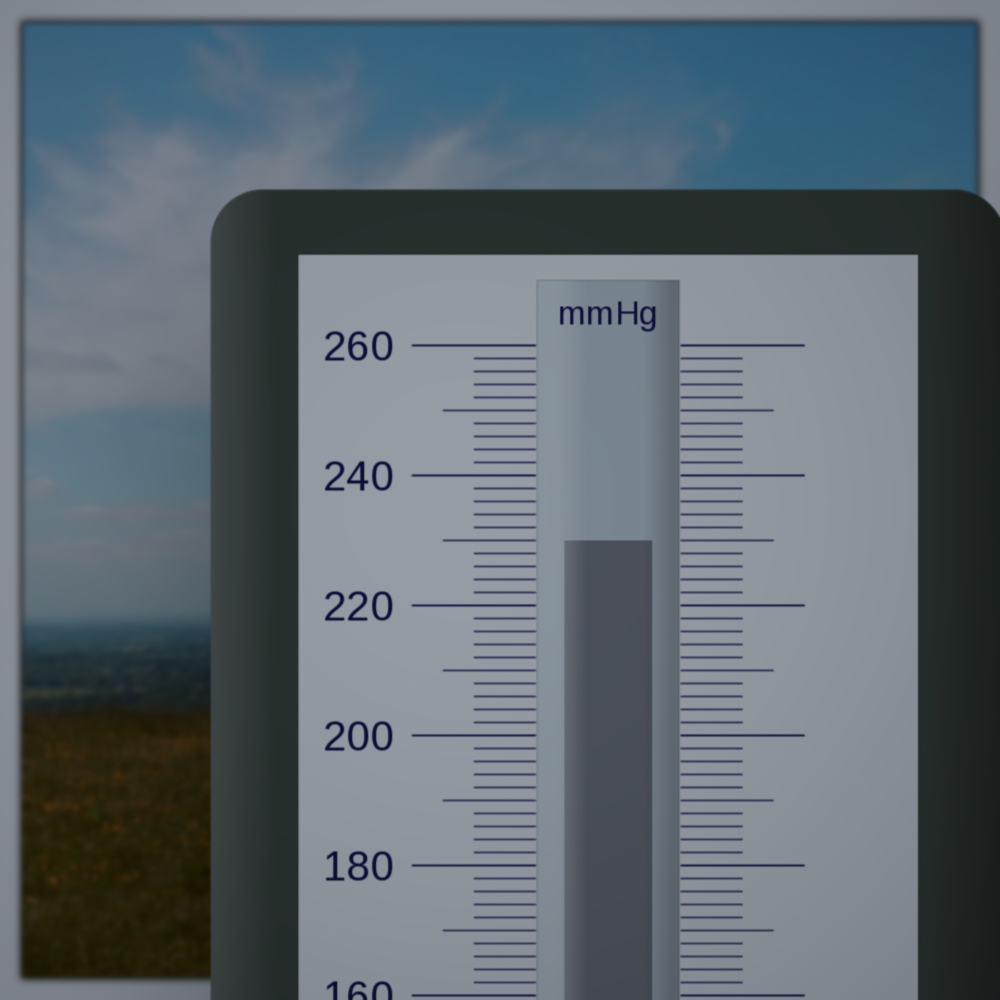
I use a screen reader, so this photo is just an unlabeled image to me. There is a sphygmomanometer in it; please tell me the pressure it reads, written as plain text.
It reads 230 mmHg
